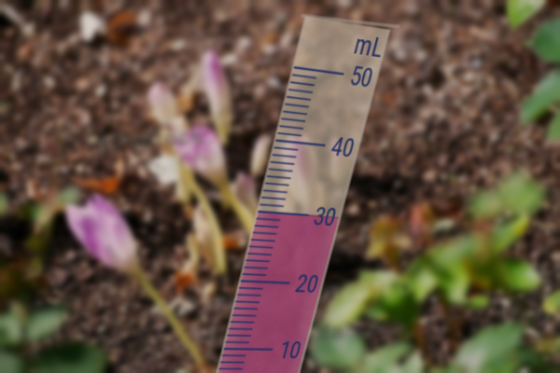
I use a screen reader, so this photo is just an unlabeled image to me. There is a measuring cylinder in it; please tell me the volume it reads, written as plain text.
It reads 30 mL
